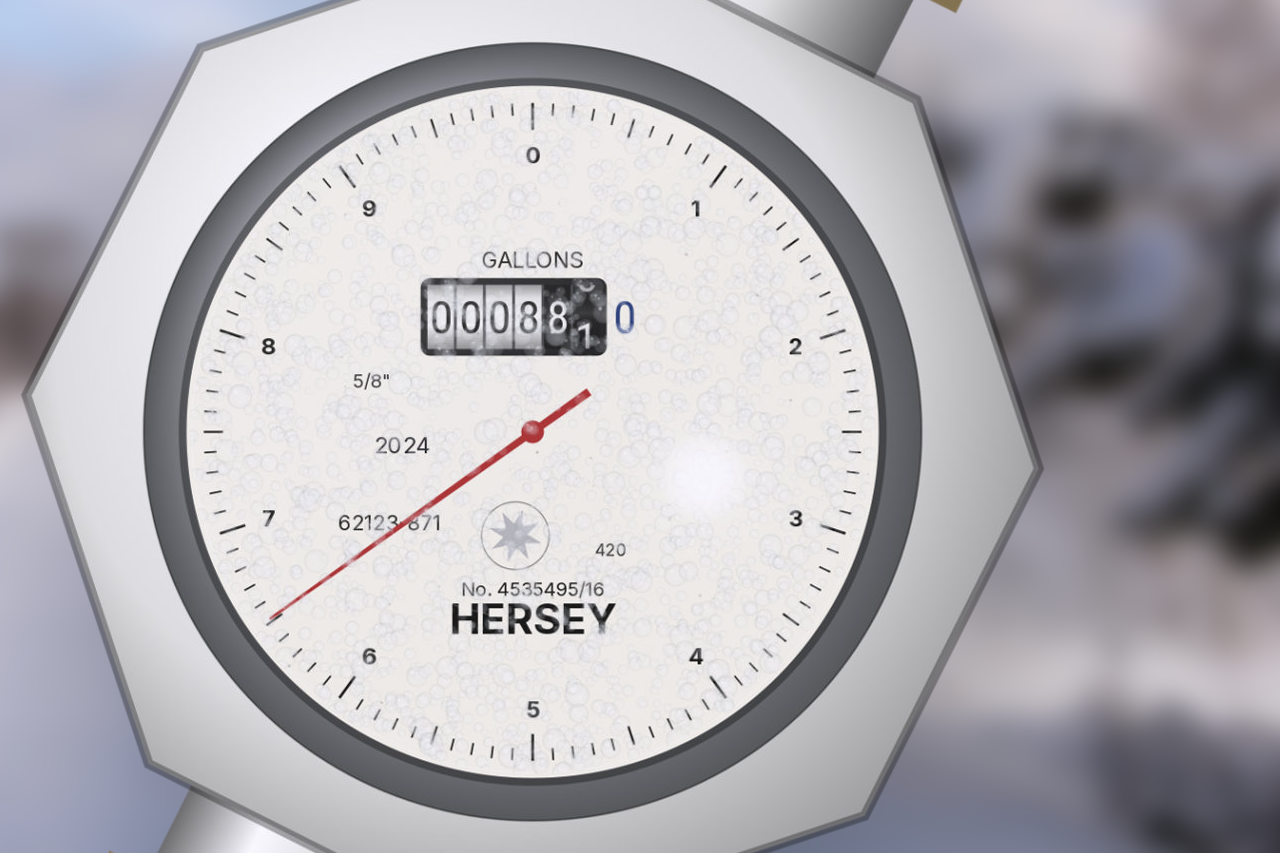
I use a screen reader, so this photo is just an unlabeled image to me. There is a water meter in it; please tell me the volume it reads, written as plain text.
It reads 8806.5 gal
